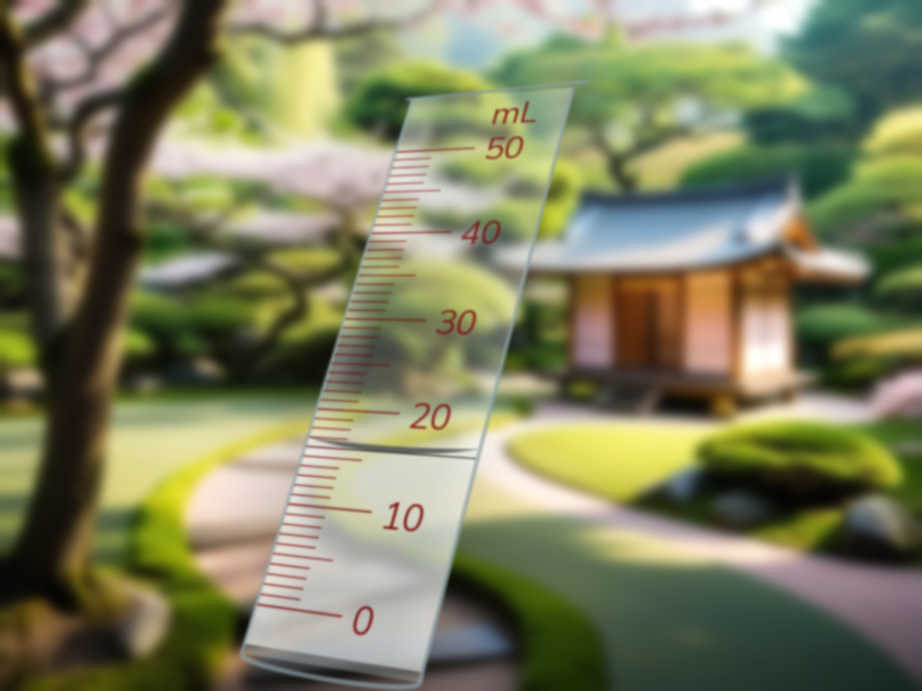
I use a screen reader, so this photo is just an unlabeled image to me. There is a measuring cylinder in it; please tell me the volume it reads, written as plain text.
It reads 16 mL
